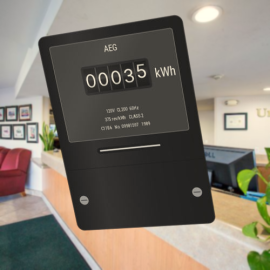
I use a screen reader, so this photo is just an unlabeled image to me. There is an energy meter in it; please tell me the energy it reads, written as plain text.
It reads 35 kWh
